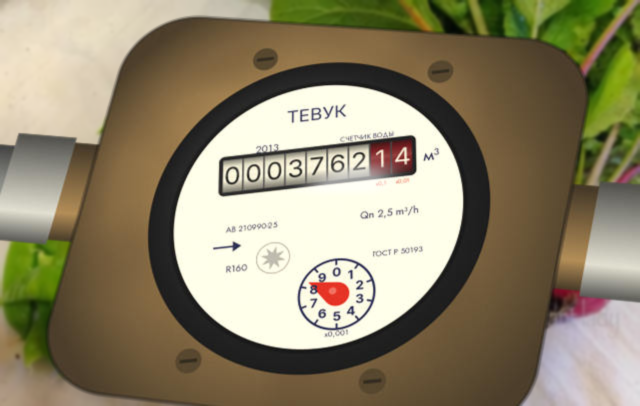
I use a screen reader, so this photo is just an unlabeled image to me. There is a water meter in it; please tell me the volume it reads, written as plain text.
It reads 3762.148 m³
